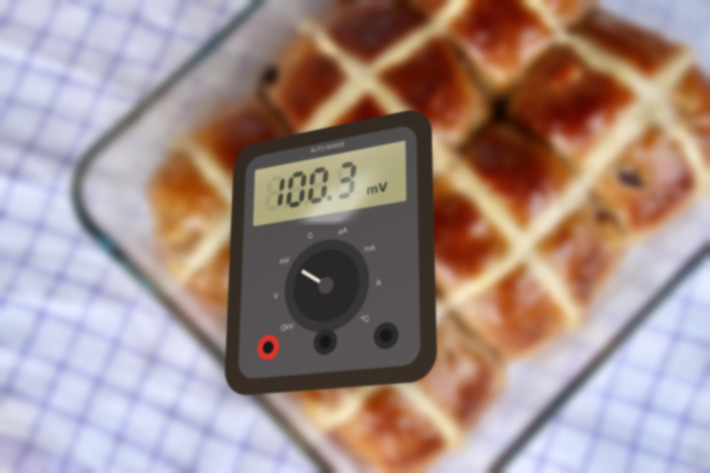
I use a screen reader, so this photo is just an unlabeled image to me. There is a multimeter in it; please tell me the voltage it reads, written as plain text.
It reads 100.3 mV
